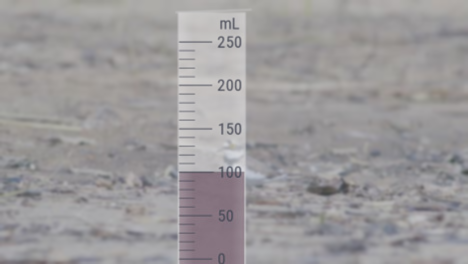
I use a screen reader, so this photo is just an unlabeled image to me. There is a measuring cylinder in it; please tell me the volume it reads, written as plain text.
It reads 100 mL
